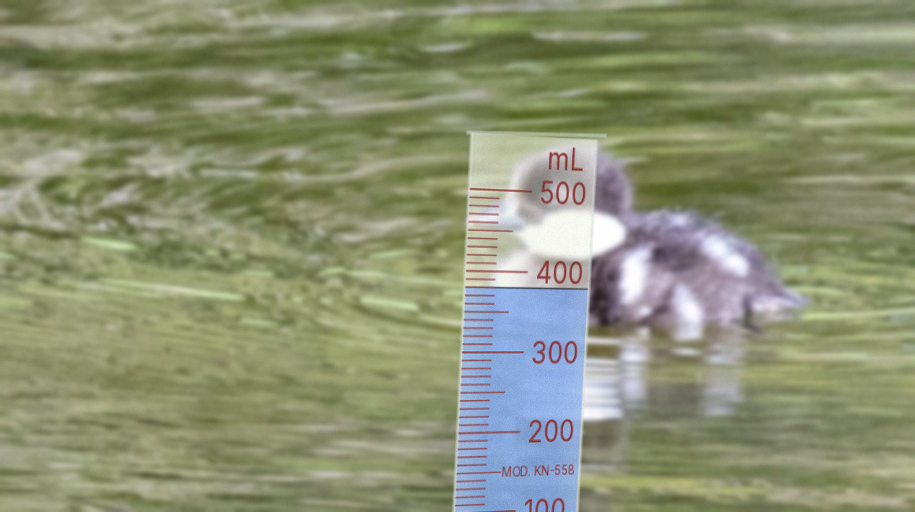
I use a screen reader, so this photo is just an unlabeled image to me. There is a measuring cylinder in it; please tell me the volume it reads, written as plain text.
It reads 380 mL
